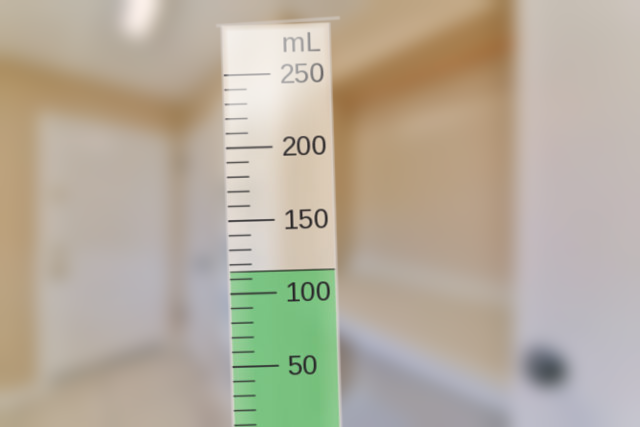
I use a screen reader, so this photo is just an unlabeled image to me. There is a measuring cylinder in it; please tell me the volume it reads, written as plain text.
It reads 115 mL
